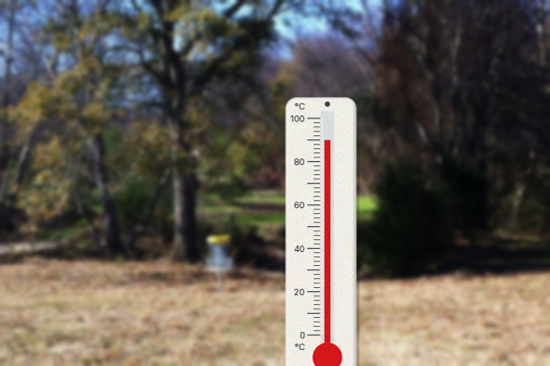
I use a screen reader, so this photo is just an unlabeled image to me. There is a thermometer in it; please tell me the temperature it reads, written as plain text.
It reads 90 °C
